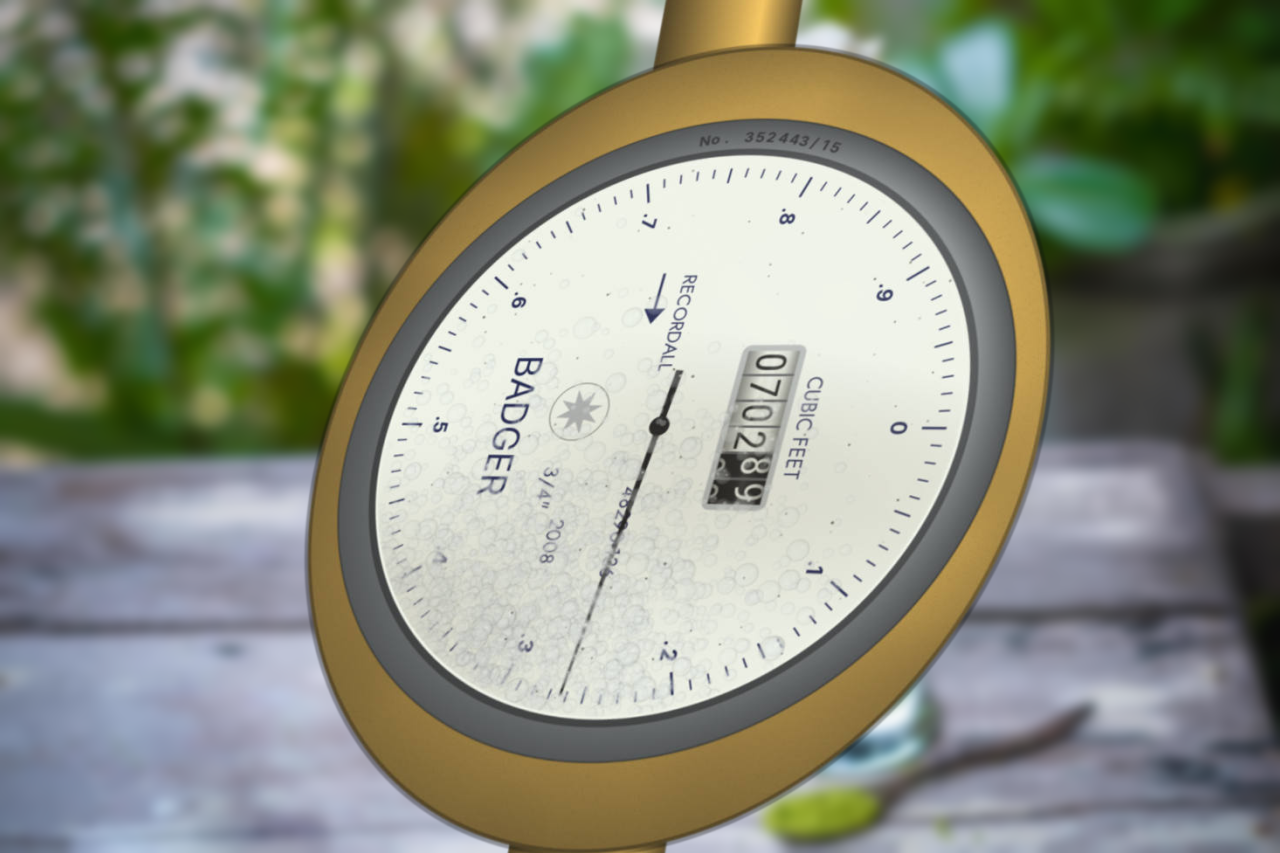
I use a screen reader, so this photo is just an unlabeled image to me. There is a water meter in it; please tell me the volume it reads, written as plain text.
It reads 70289.26 ft³
